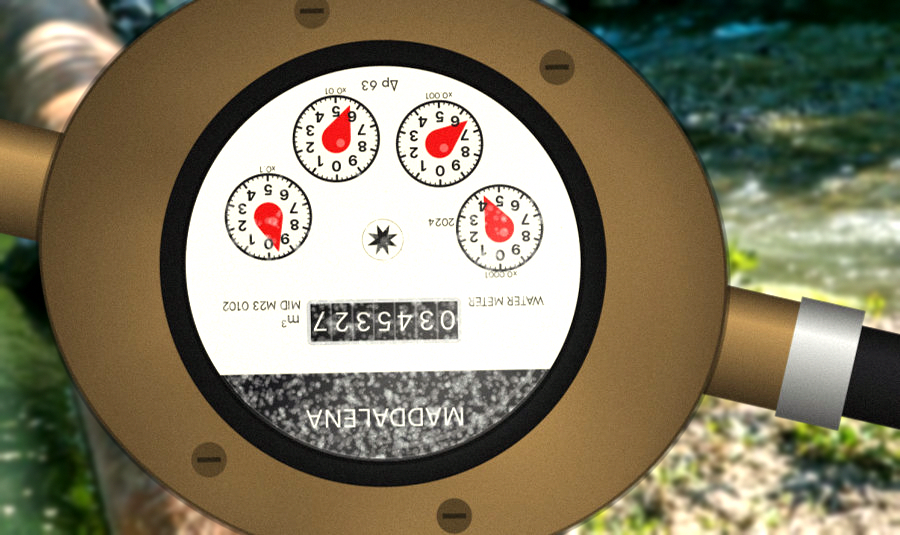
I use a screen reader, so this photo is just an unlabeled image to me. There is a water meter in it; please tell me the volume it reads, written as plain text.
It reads 345326.9564 m³
